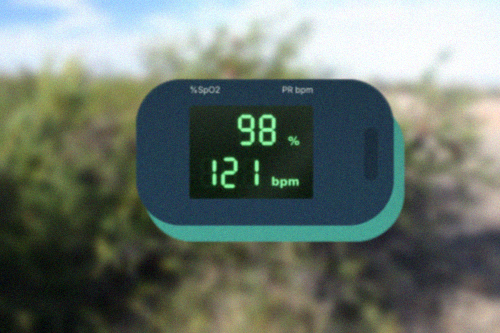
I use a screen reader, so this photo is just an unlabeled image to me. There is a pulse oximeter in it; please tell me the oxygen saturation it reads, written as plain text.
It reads 98 %
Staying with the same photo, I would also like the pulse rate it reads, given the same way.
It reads 121 bpm
